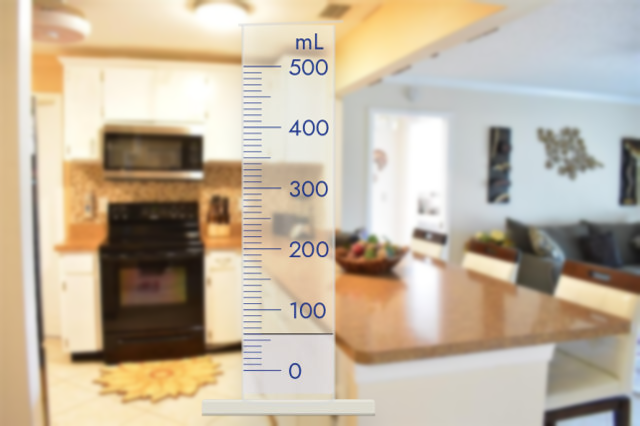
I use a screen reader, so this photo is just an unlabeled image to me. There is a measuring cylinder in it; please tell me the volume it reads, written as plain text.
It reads 60 mL
